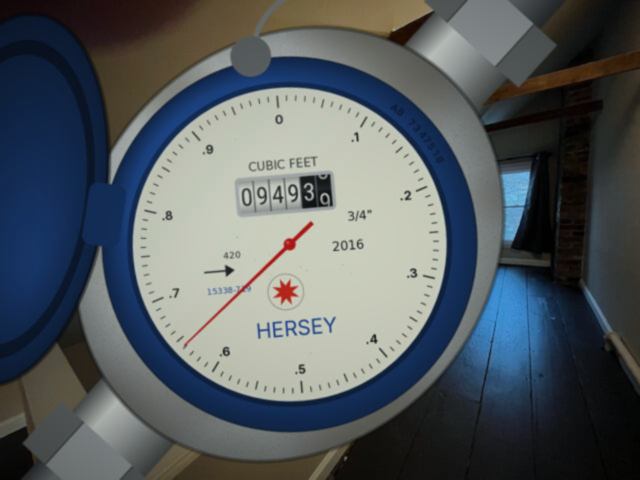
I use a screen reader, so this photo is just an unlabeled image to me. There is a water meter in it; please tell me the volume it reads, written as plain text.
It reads 94938.64 ft³
